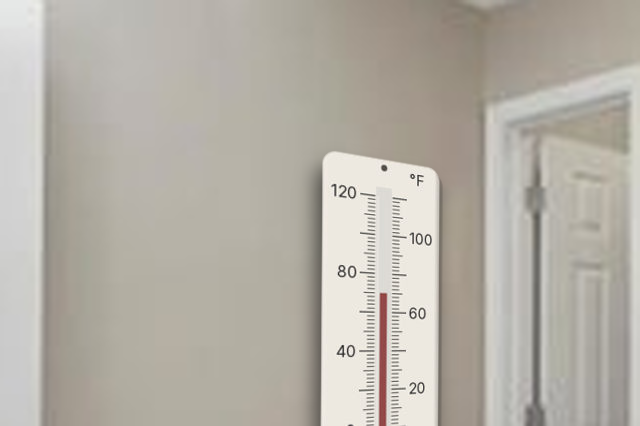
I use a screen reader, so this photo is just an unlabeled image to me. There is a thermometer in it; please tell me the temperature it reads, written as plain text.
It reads 70 °F
